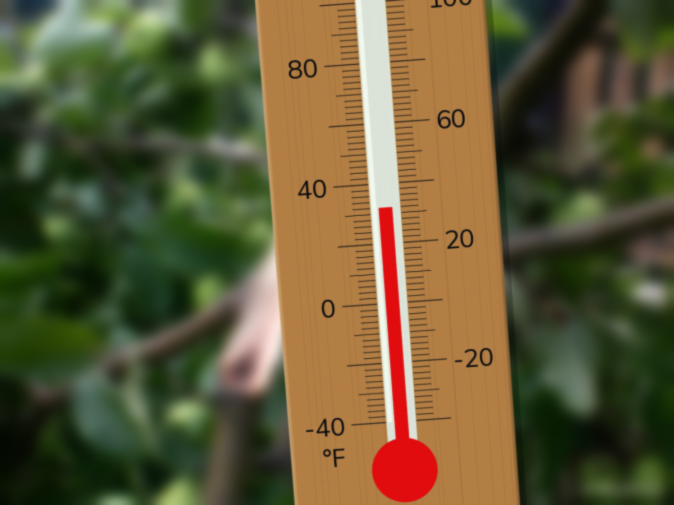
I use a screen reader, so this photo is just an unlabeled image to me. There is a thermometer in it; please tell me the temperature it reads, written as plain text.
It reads 32 °F
